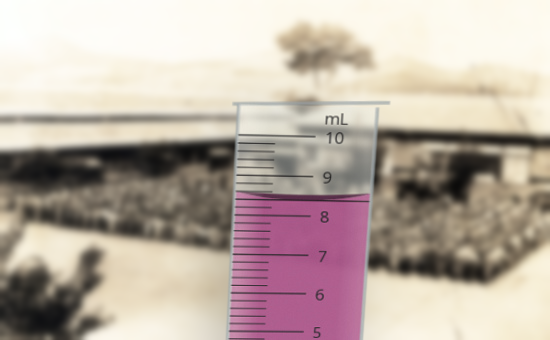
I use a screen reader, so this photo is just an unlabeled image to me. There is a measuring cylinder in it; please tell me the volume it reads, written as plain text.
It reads 8.4 mL
